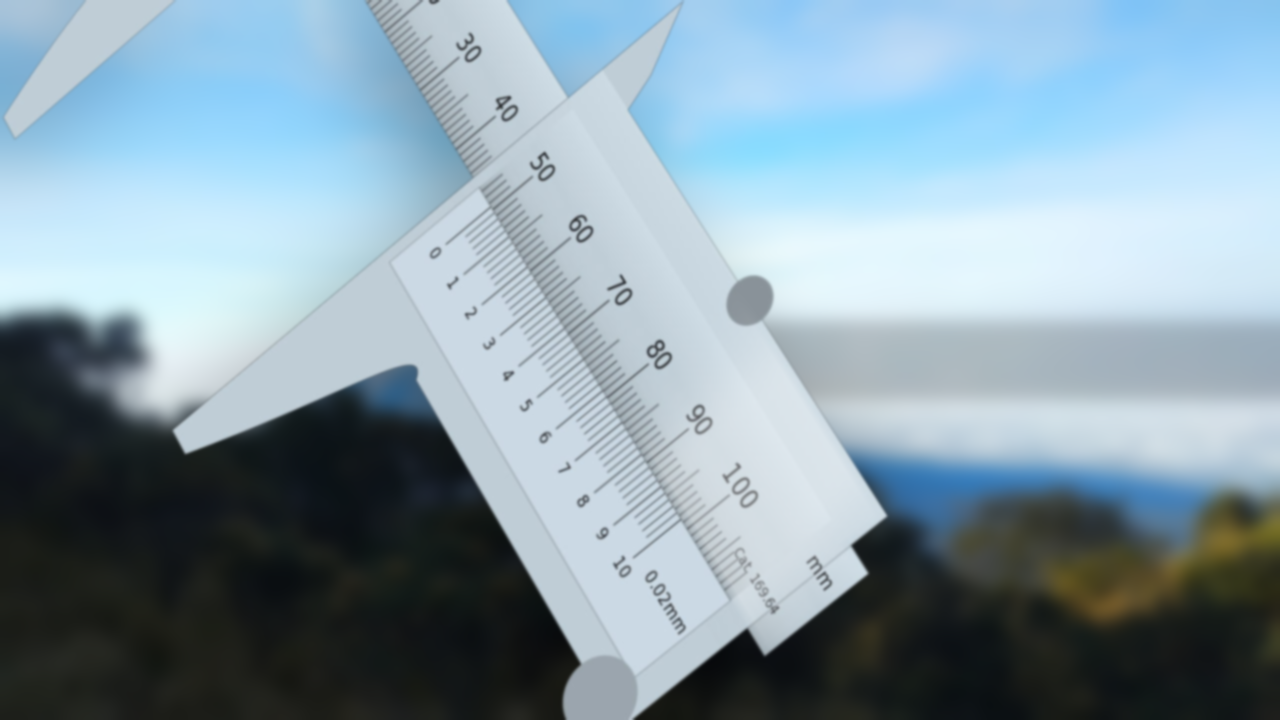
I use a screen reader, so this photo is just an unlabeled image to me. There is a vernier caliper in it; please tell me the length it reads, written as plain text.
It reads 49.5 mm
